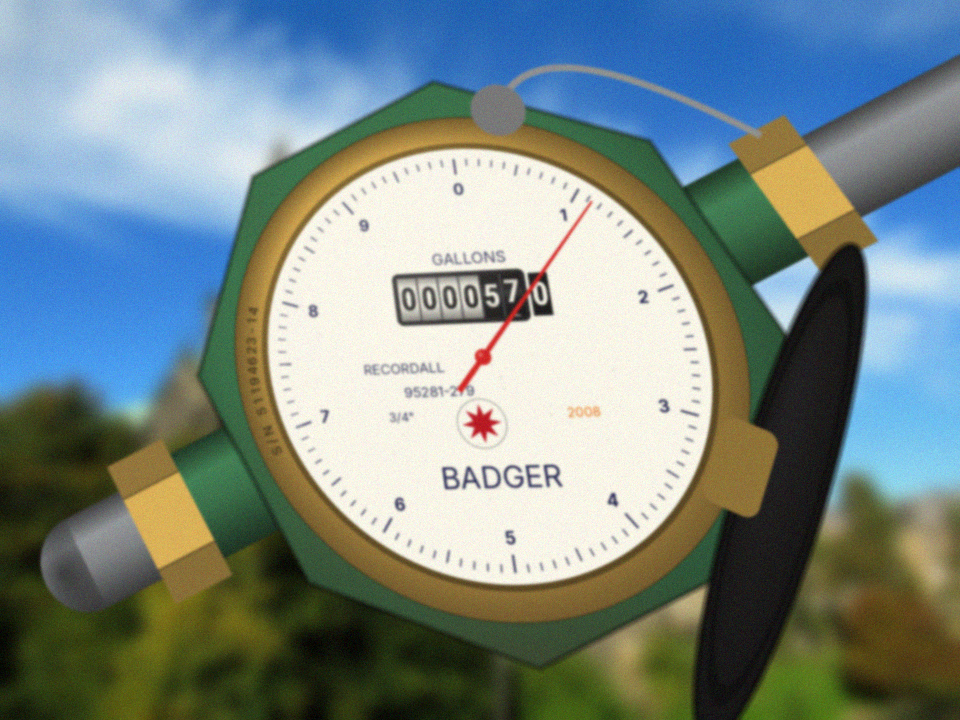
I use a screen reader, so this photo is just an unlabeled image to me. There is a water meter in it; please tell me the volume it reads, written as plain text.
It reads 571.1 gal
